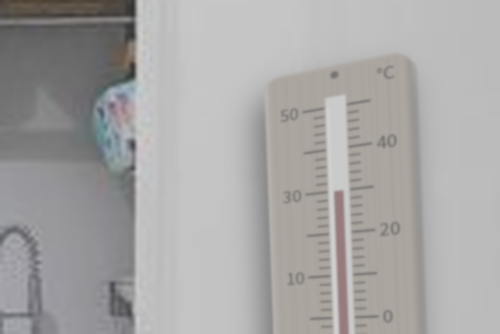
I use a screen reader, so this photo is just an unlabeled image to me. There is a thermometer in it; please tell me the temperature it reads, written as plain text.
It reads 30 °C
